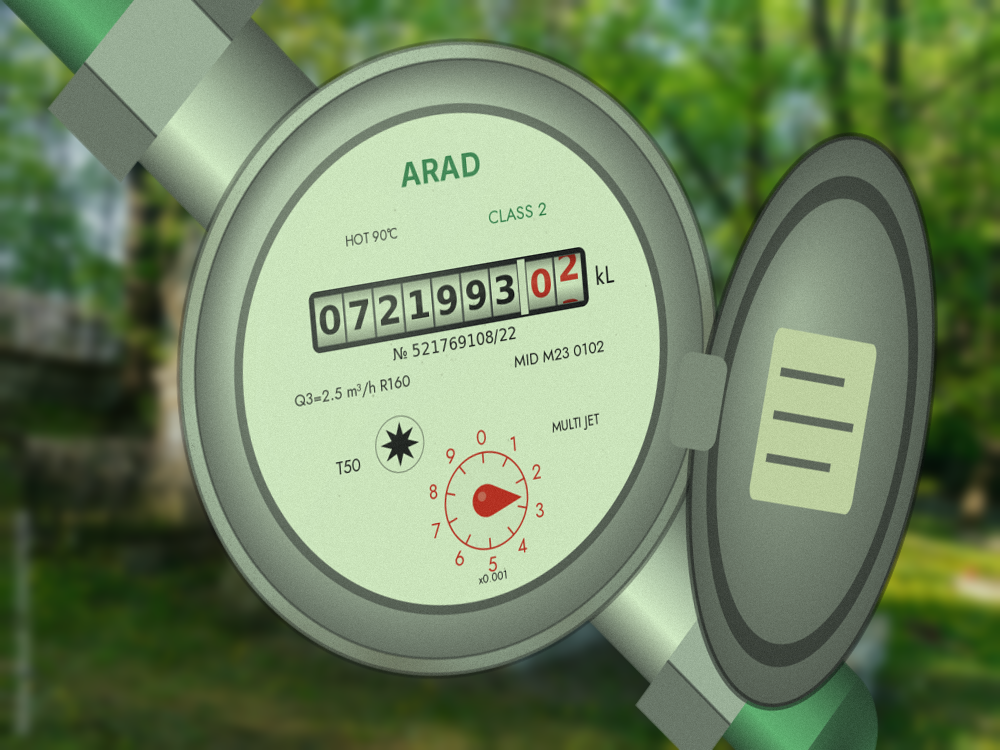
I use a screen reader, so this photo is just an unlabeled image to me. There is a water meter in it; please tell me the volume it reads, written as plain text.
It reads 721993.022 kL
